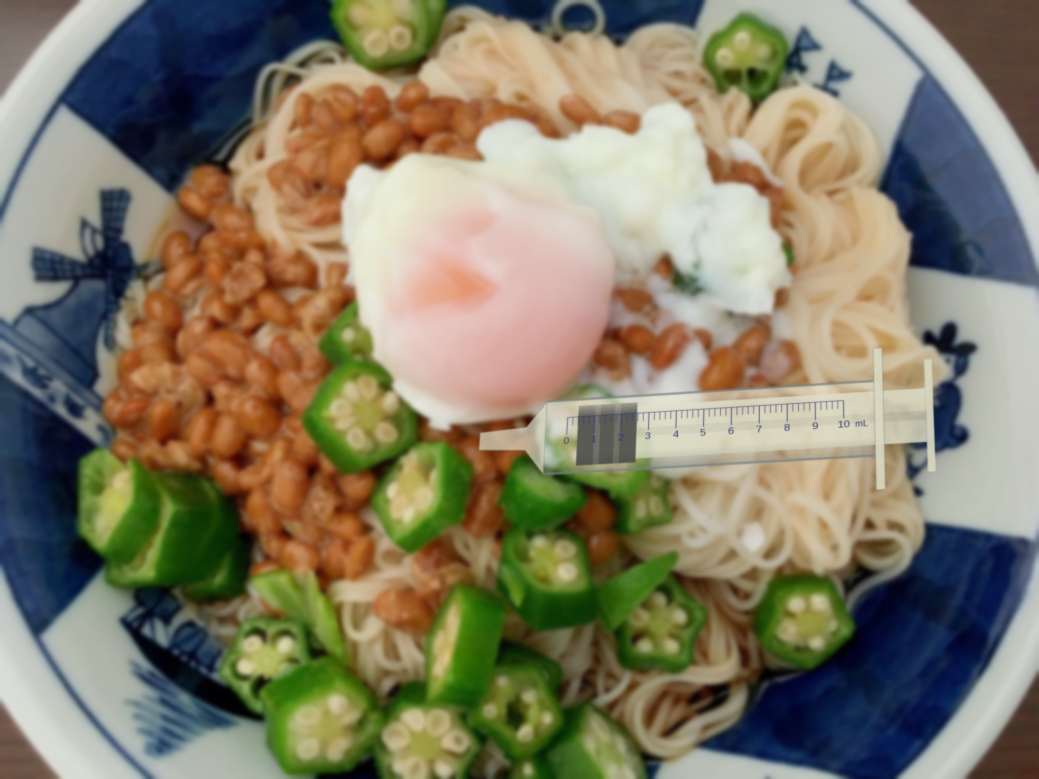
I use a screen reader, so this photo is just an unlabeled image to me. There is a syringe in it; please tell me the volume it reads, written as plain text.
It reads 0.4 mL
